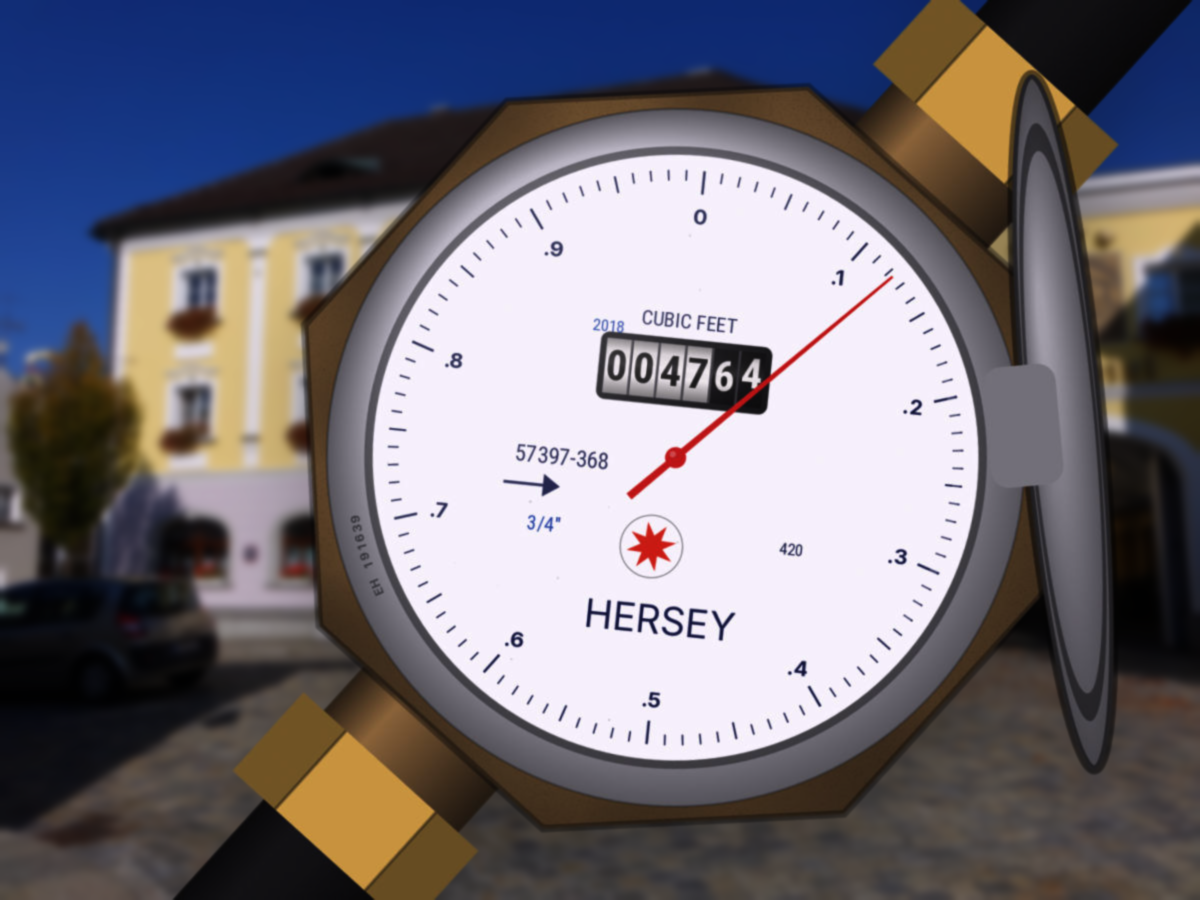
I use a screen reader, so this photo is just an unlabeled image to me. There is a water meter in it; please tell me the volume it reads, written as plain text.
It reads 4764.12 ft³
